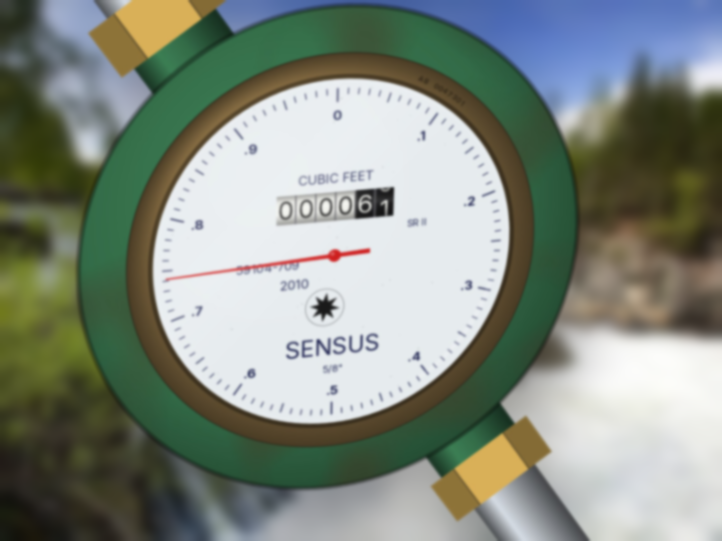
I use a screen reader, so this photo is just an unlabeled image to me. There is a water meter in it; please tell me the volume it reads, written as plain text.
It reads 60.74 ft³
